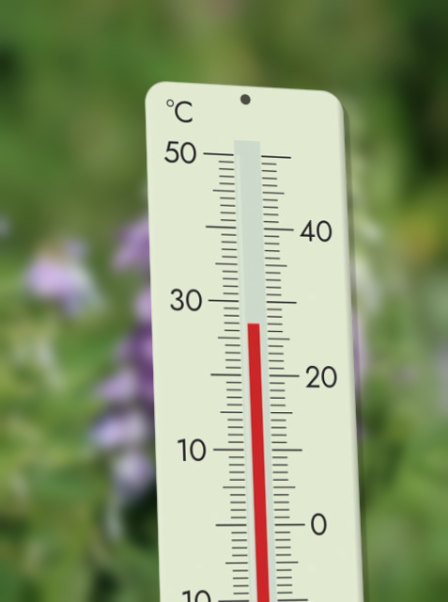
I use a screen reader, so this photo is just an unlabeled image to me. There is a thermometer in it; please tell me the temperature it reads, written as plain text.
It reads 27 °C
